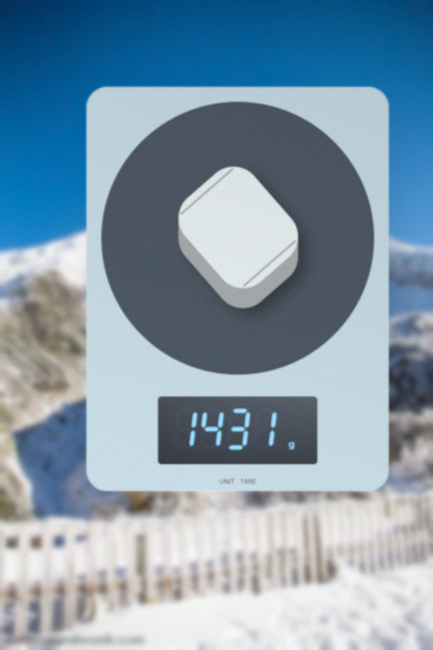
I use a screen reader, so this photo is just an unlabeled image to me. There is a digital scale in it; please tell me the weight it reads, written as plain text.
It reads 1431 g
